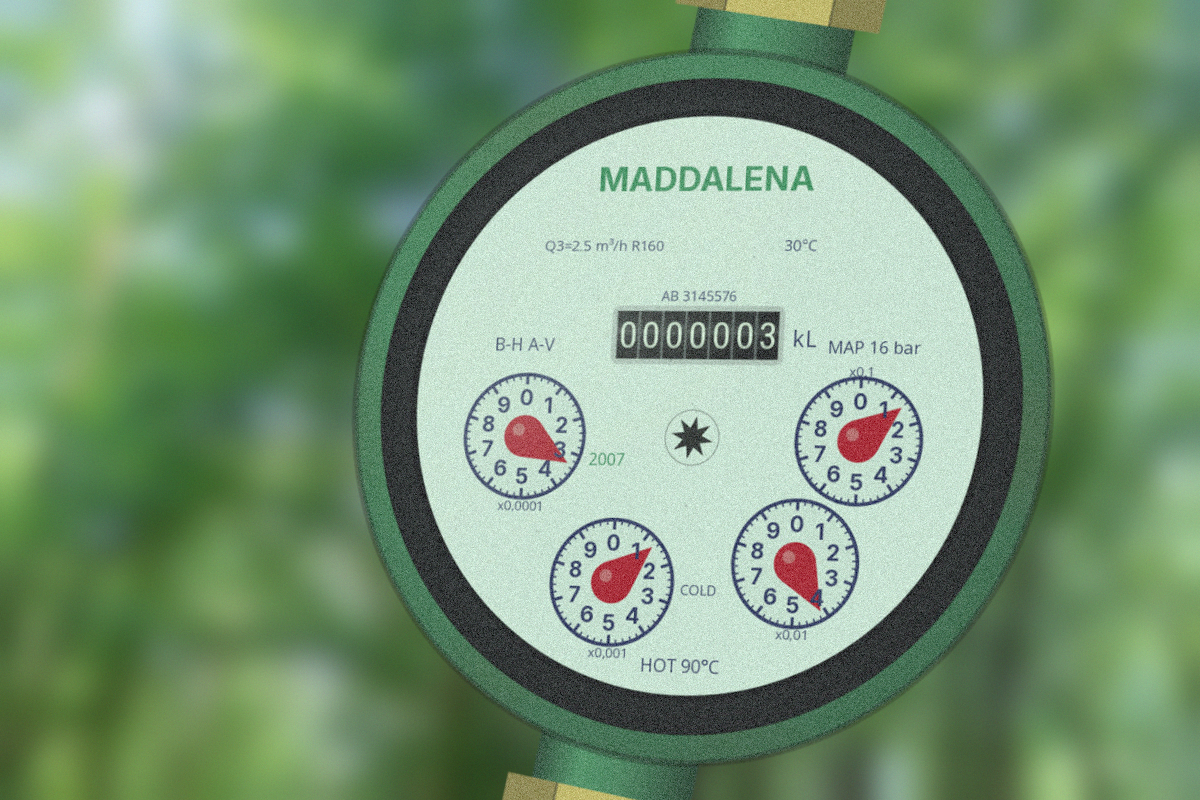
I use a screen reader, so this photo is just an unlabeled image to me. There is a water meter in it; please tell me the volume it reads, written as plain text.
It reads 3.1413 kL
